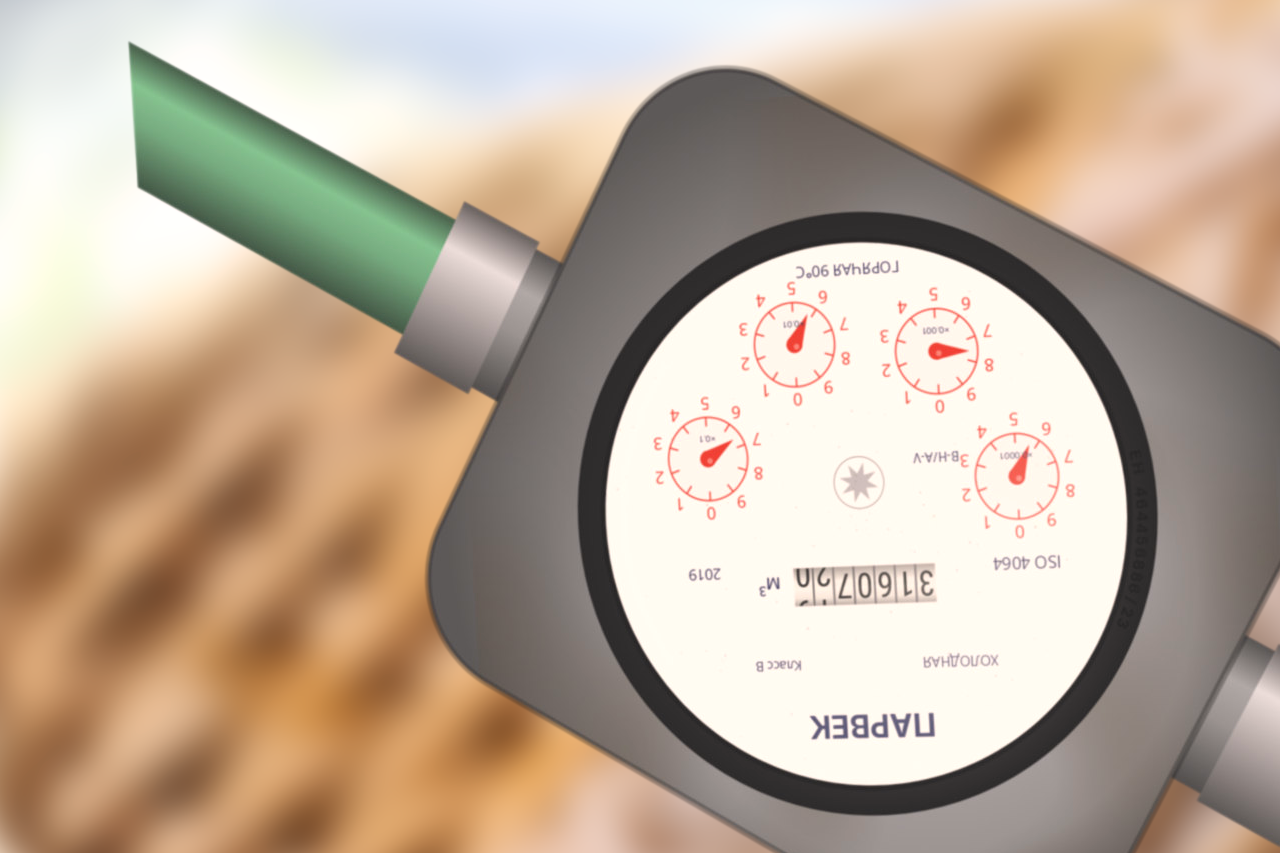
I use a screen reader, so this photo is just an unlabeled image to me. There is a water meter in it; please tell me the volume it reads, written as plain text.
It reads 3160719.6575 m³
